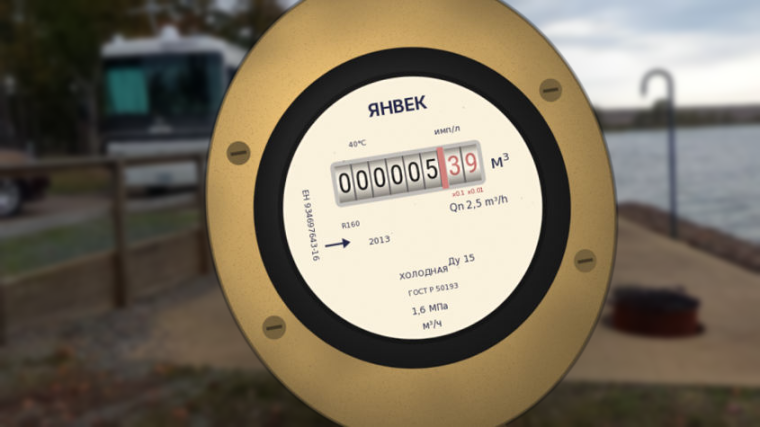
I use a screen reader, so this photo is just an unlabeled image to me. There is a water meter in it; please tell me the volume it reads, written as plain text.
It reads 5.39 m³
